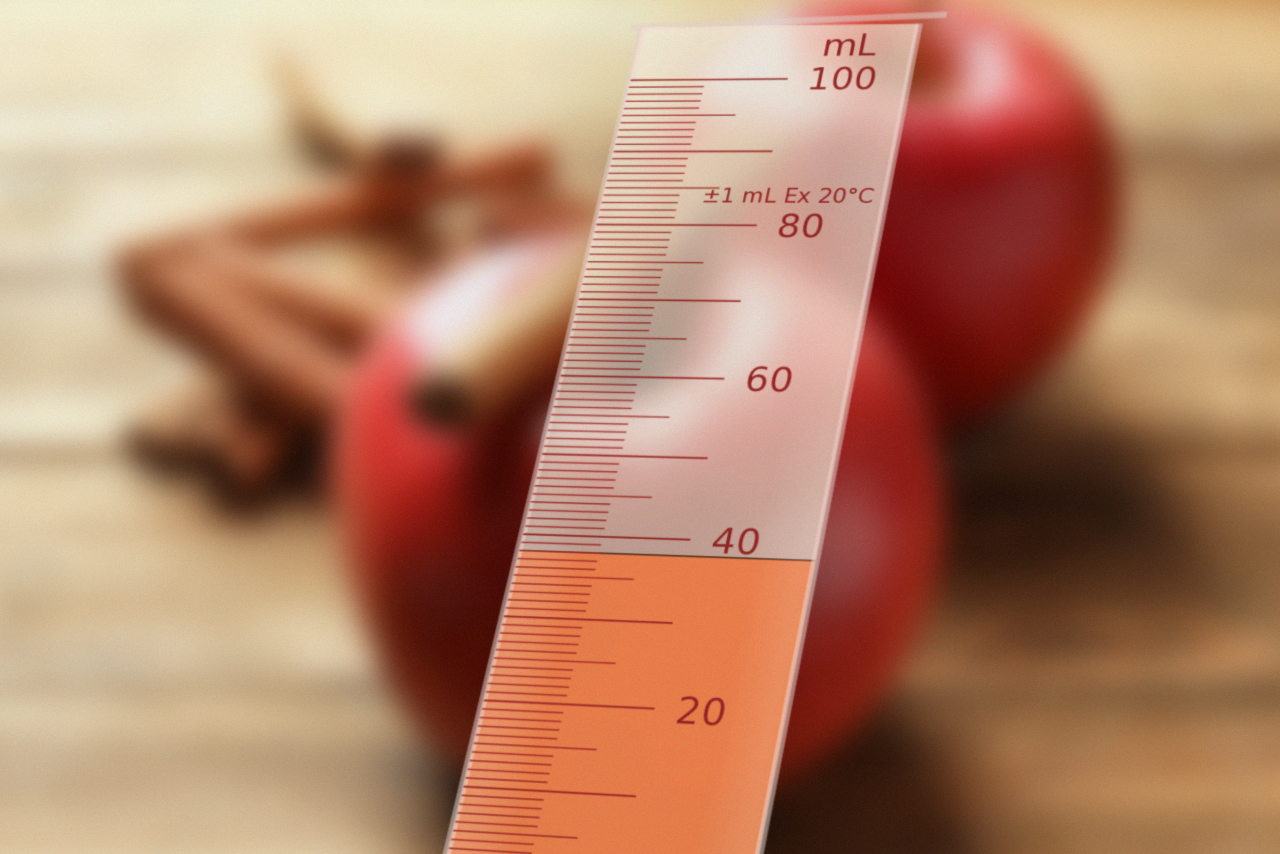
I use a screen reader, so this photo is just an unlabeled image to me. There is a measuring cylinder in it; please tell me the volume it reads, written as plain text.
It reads 38 mL
